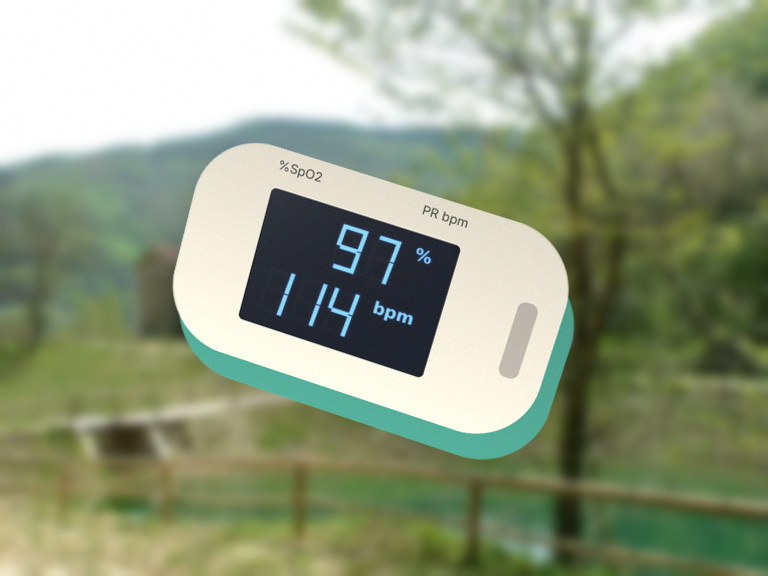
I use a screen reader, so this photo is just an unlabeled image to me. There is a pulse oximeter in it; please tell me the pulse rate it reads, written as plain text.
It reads 114 bpm
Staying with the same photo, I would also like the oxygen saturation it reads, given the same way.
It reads 97 %
